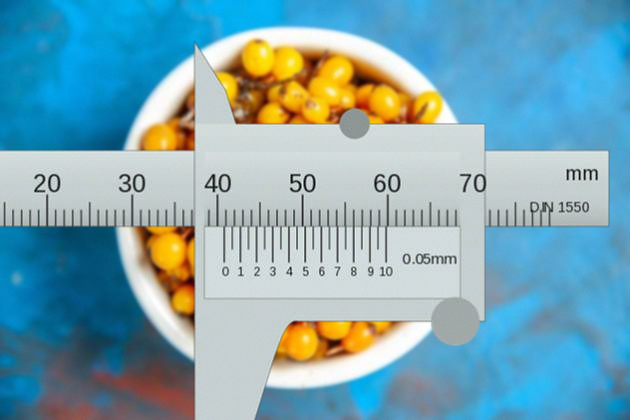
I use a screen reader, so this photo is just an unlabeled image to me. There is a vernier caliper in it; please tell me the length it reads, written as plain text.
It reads 40.8 mm
